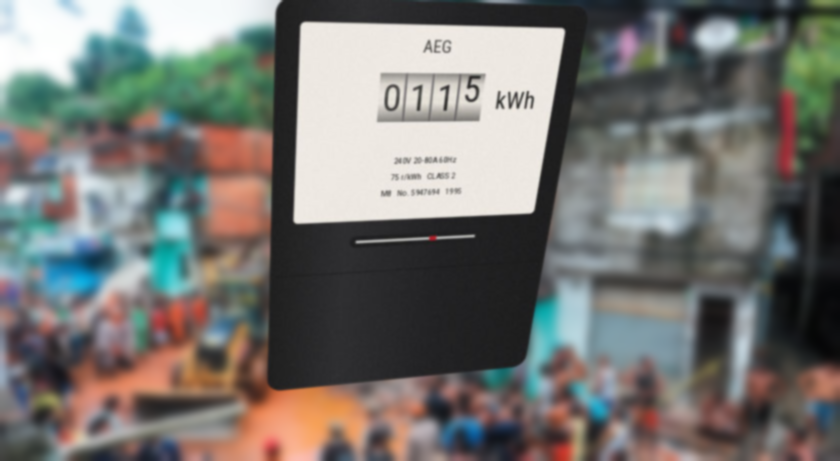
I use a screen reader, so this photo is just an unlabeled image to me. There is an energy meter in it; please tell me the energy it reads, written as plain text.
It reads 115 kWh
